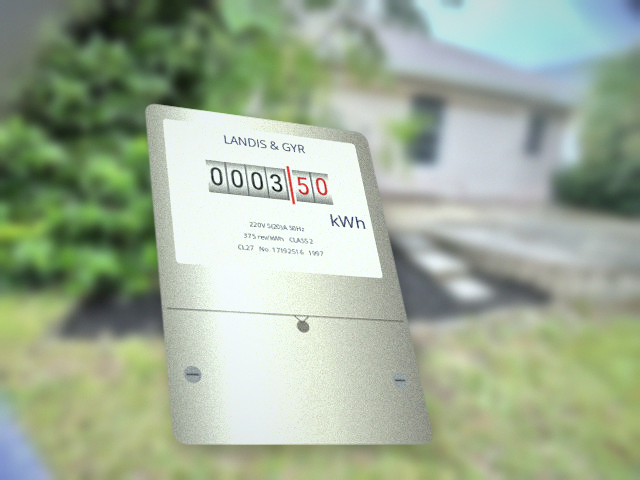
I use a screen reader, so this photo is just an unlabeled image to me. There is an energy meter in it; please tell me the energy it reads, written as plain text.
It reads 3.50 kWh
